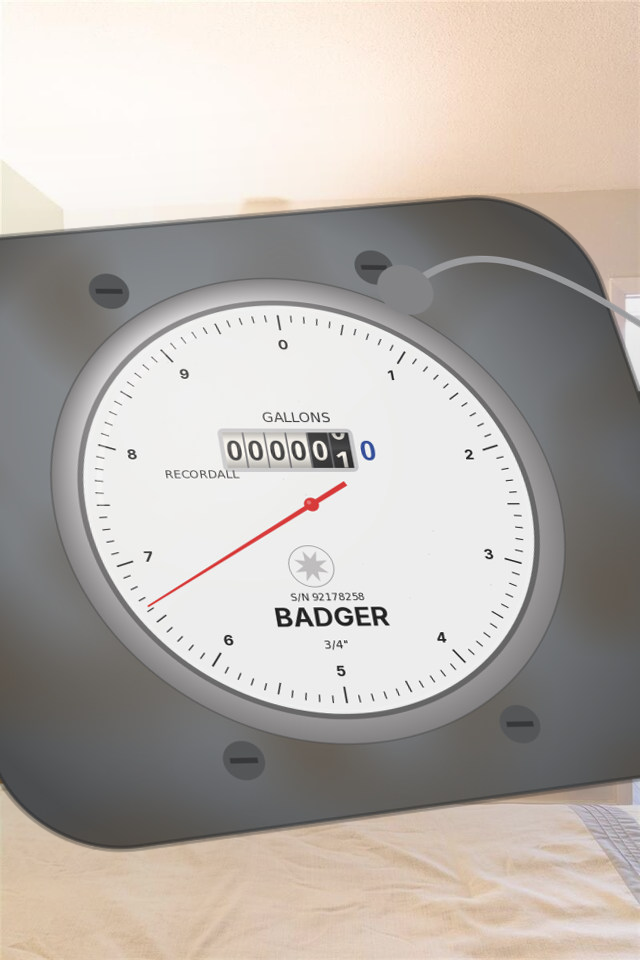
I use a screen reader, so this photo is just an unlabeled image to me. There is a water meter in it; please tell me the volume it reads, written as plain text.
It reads 6.6 gal
